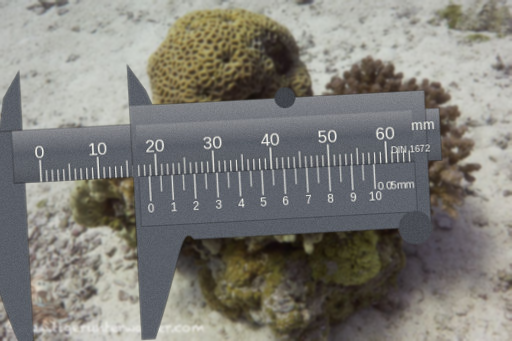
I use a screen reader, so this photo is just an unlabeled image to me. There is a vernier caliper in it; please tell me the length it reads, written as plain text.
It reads 18.8 mm
